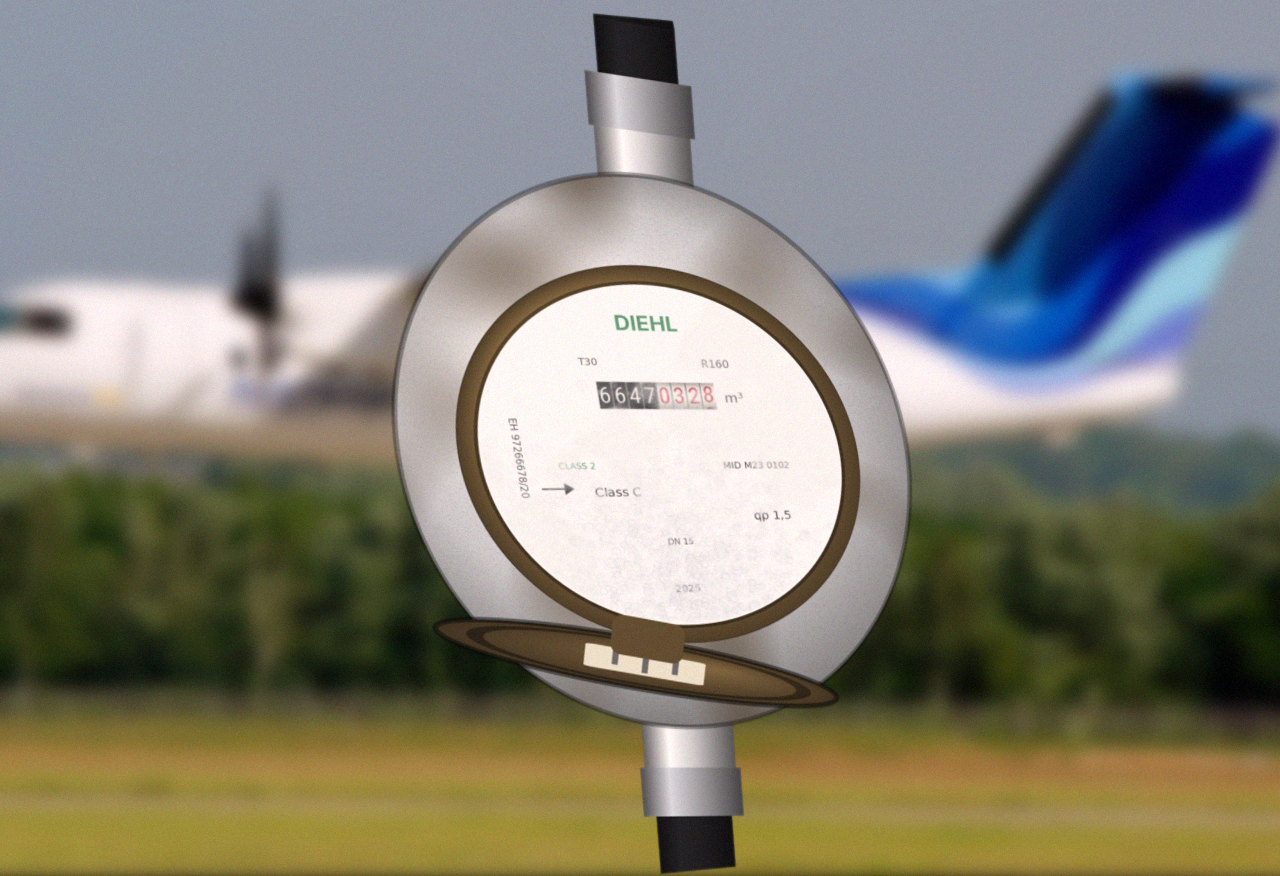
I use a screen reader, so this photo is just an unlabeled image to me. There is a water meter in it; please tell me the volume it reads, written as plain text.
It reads 6647.0328 m³
